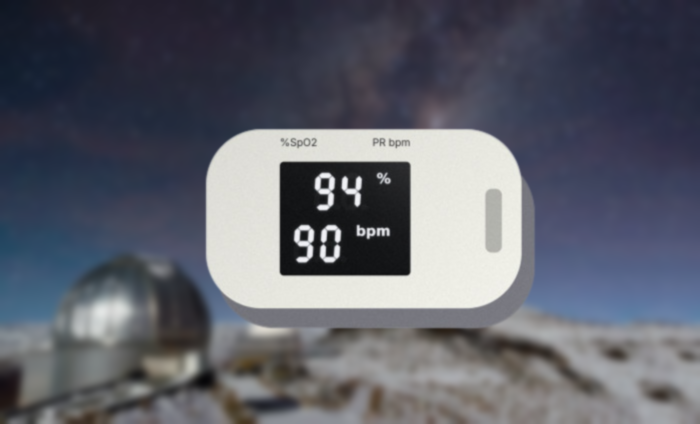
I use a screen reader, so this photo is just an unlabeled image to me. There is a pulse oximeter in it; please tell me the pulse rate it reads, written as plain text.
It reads 90 bpm
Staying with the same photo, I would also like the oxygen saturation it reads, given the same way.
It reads 94 %
